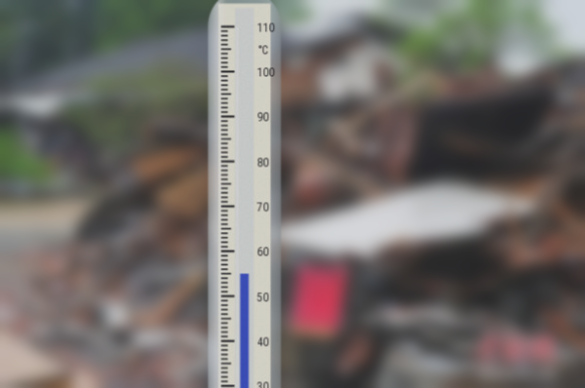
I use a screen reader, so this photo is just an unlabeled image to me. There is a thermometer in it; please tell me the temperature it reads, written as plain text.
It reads 55 °C
